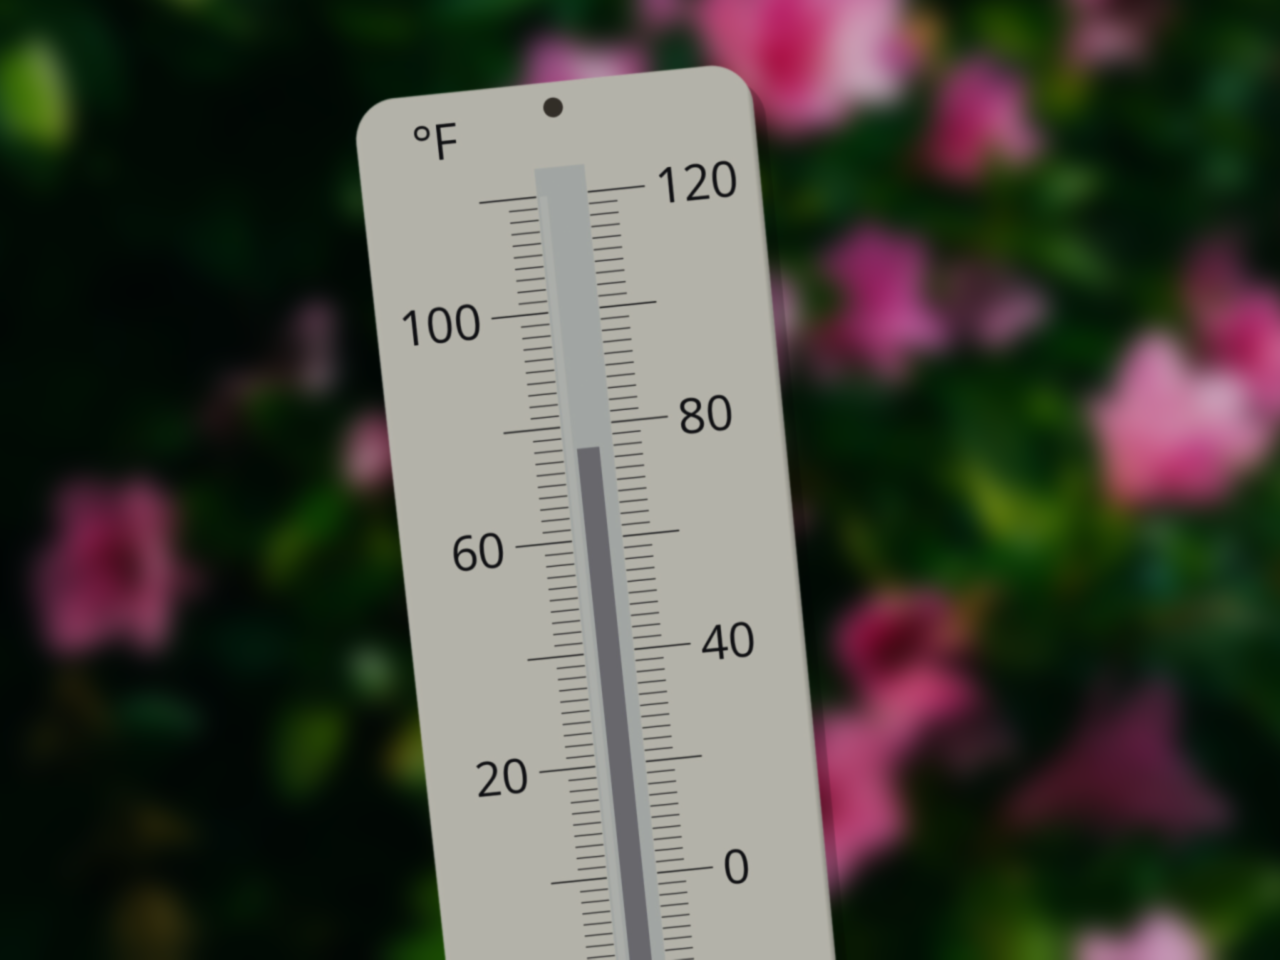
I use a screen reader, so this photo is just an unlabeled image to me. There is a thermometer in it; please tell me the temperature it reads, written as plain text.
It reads 76 °F
